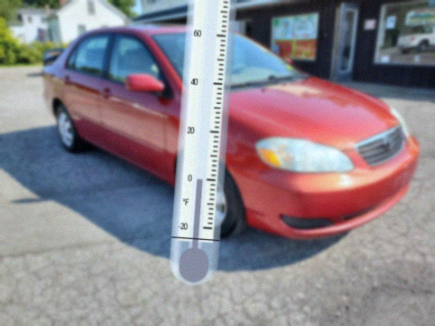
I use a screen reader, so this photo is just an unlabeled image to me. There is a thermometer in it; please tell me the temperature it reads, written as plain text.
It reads 0 °F
